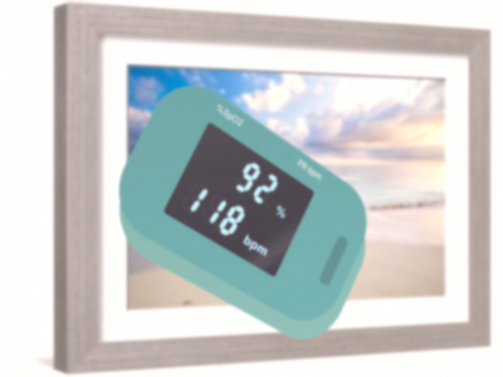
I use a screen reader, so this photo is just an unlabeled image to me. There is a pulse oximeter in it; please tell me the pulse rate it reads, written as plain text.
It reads 118 bpm
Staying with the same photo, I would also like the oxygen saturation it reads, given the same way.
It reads 92 %
